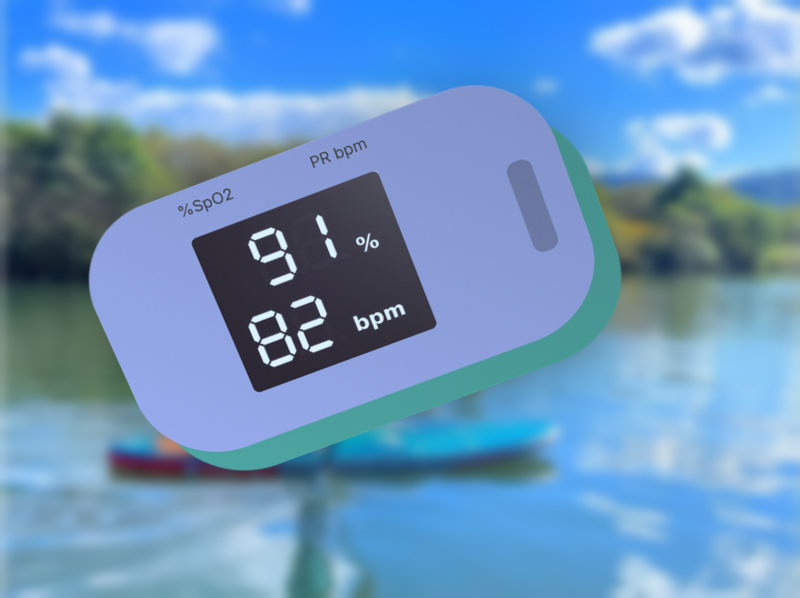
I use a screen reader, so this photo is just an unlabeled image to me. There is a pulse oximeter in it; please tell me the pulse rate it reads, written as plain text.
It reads 82 bpm
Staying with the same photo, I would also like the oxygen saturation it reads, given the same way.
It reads 91 %
